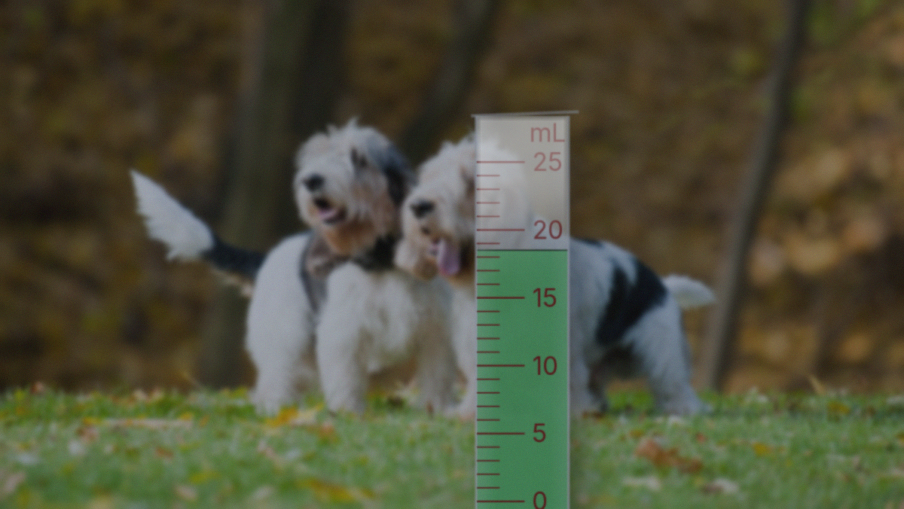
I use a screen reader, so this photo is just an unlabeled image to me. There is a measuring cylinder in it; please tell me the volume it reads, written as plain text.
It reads 18.5 mL
